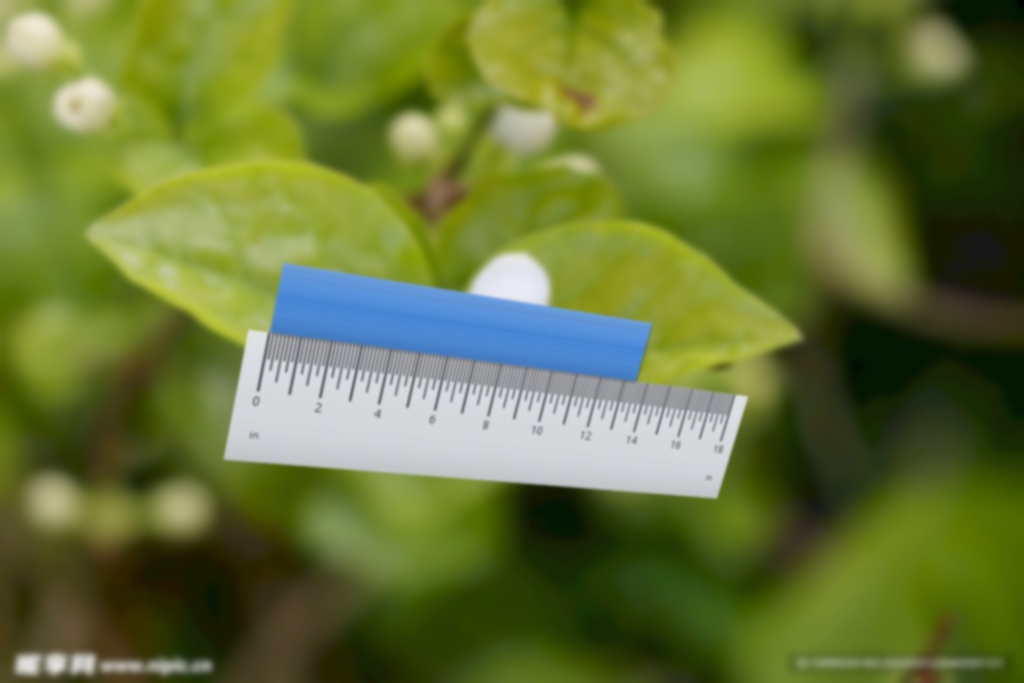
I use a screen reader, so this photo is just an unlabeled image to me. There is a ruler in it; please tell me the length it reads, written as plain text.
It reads 13.5 in
